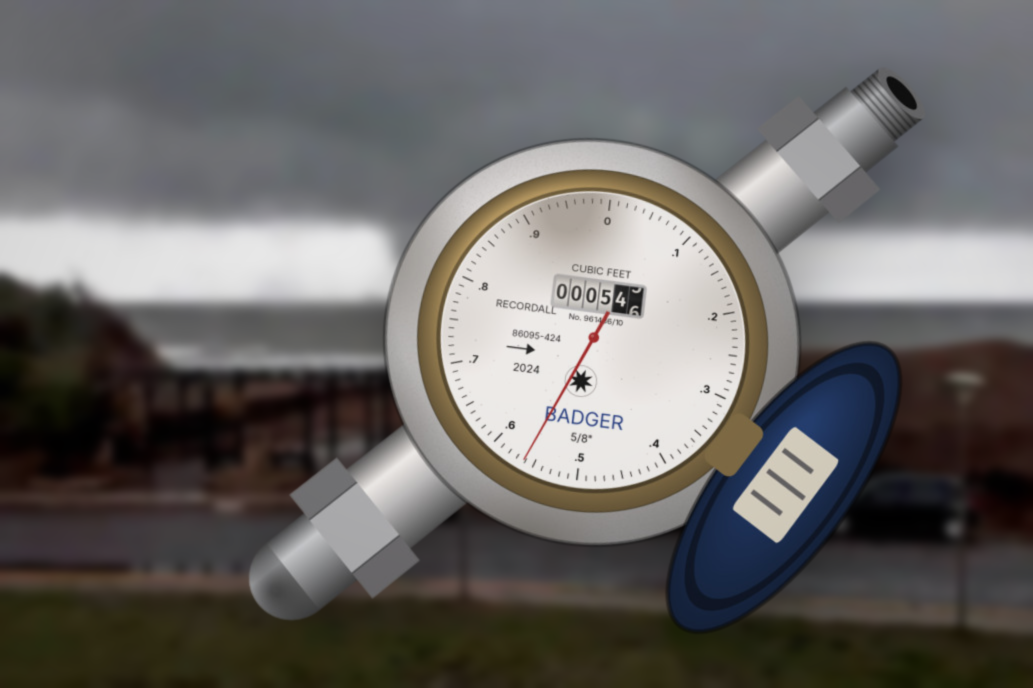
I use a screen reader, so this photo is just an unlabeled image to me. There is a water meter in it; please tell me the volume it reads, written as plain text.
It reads 545.56 ft³
